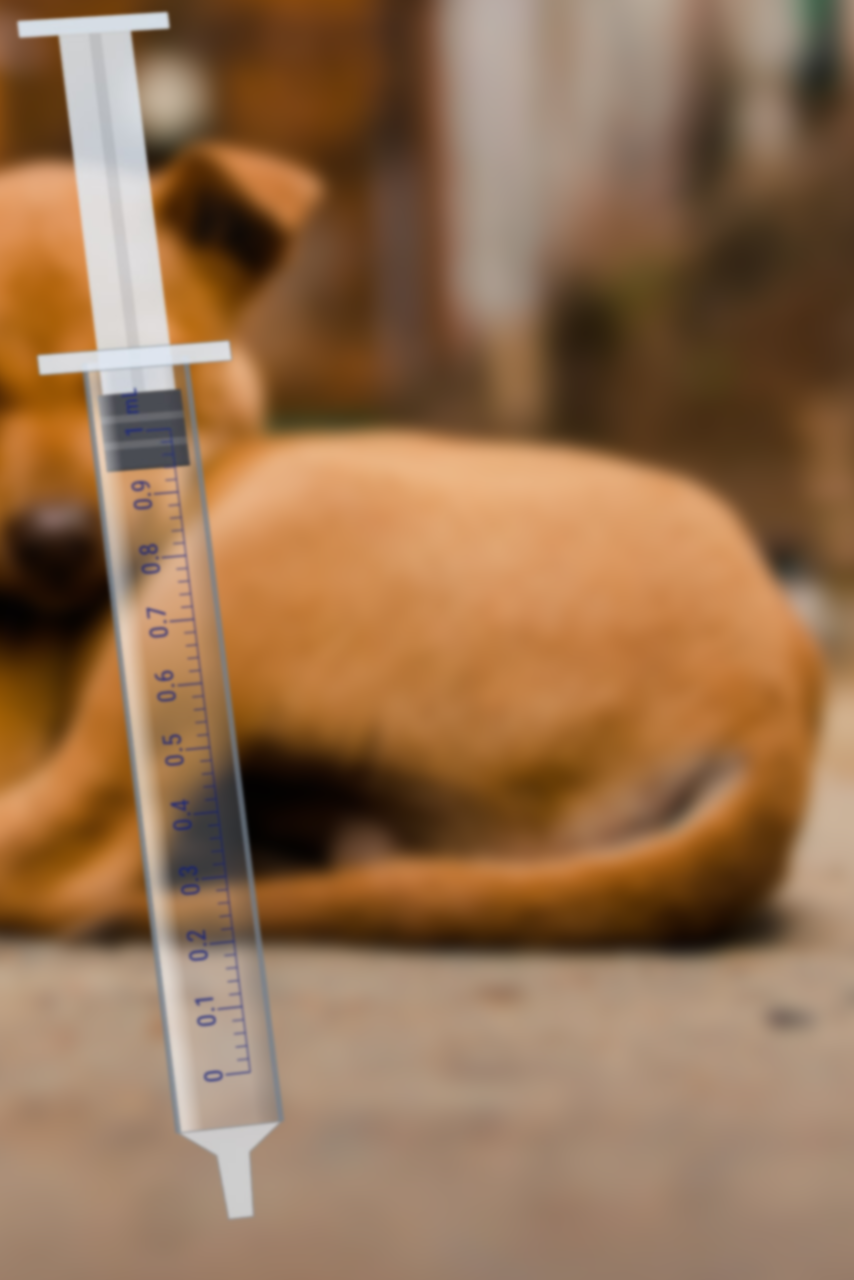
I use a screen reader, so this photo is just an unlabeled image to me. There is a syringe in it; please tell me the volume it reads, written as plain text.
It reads 0.94 mL
